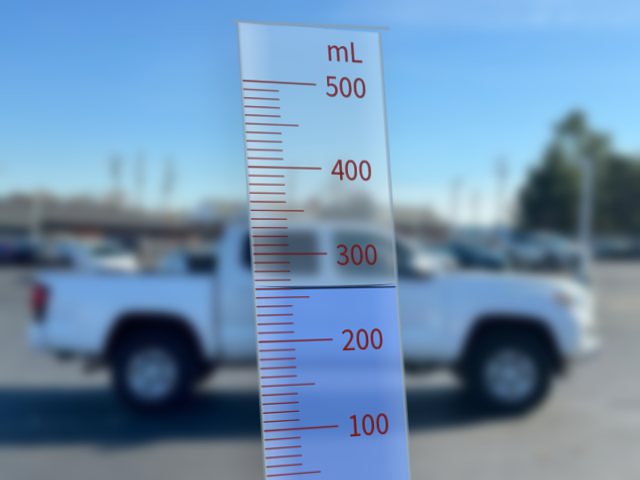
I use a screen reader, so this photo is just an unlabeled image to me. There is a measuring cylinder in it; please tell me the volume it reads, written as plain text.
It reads 260 mL
